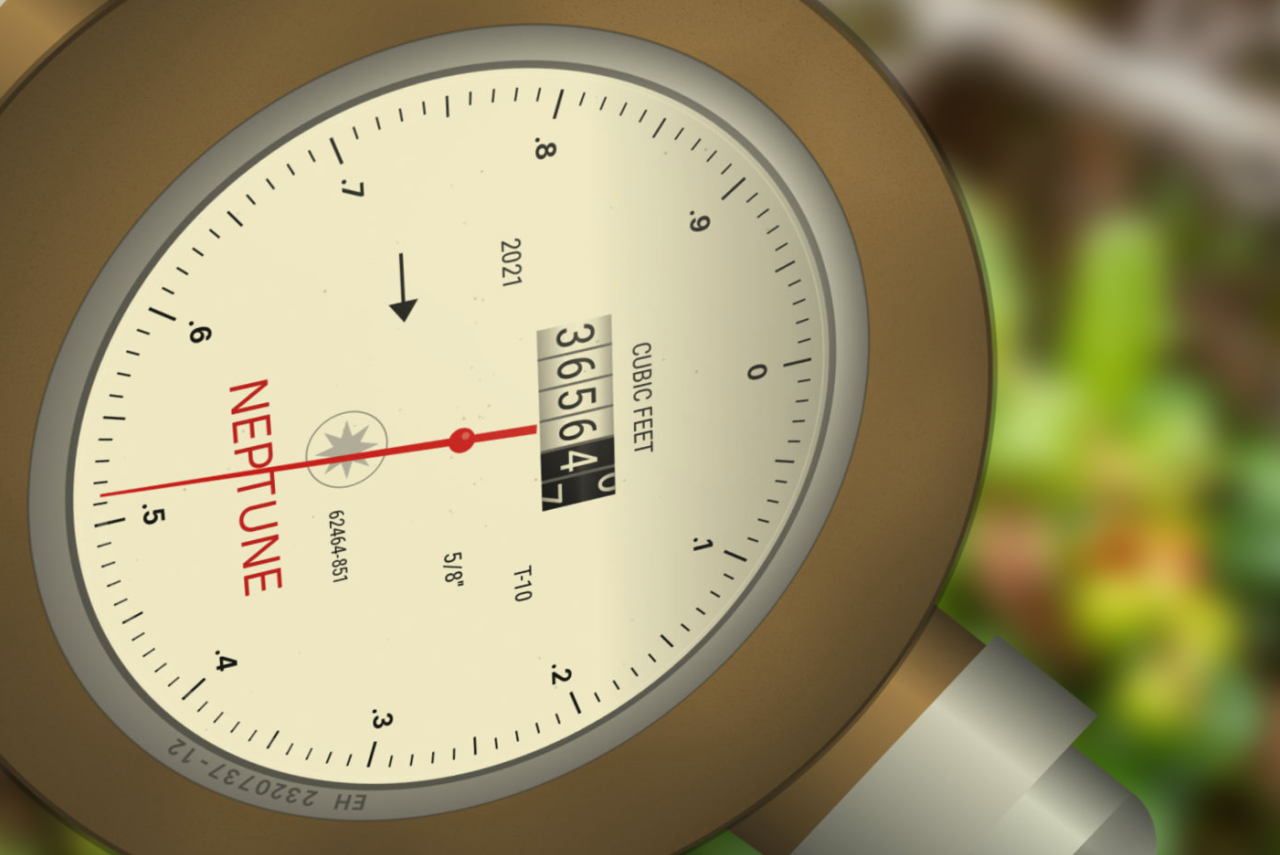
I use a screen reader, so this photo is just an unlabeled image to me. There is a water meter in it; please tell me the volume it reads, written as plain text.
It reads 365646.51 ft³
